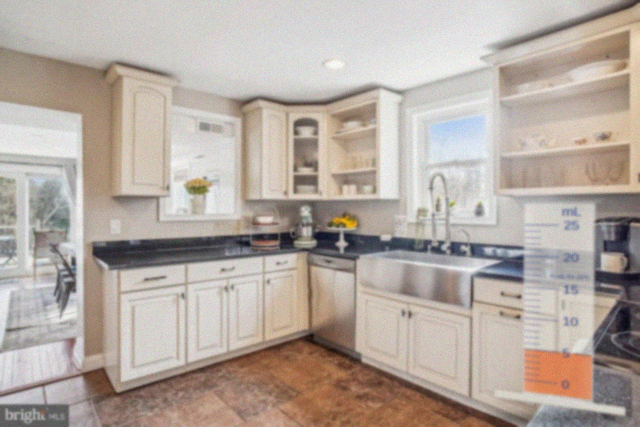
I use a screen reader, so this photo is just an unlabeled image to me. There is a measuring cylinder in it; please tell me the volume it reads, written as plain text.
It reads 5 mL
